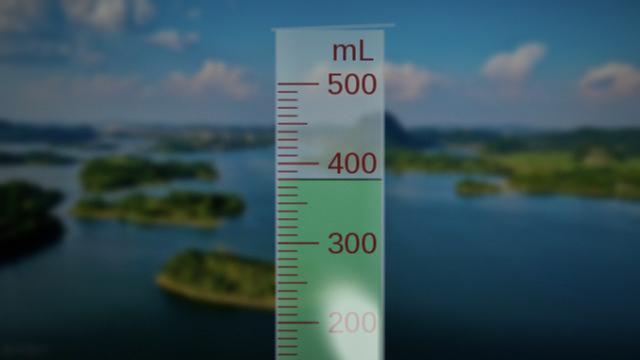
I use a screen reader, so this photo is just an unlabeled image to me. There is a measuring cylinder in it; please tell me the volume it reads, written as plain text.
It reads 380 mL
